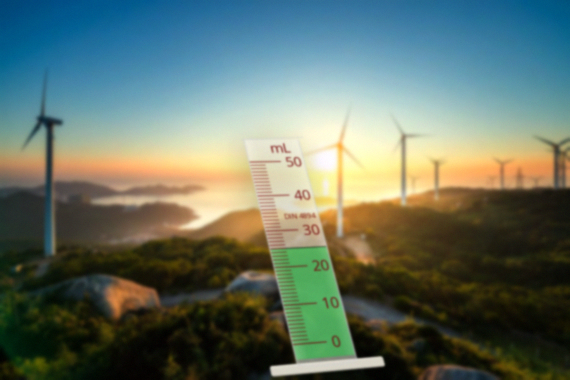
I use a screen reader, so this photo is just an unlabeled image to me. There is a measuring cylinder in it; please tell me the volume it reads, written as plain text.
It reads 25 mL
